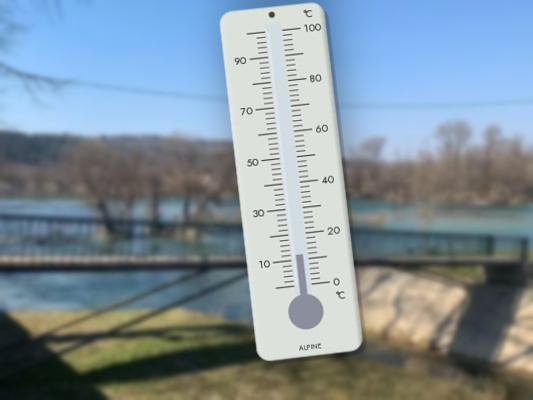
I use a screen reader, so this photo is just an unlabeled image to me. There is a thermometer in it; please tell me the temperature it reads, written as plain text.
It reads 12 °C
